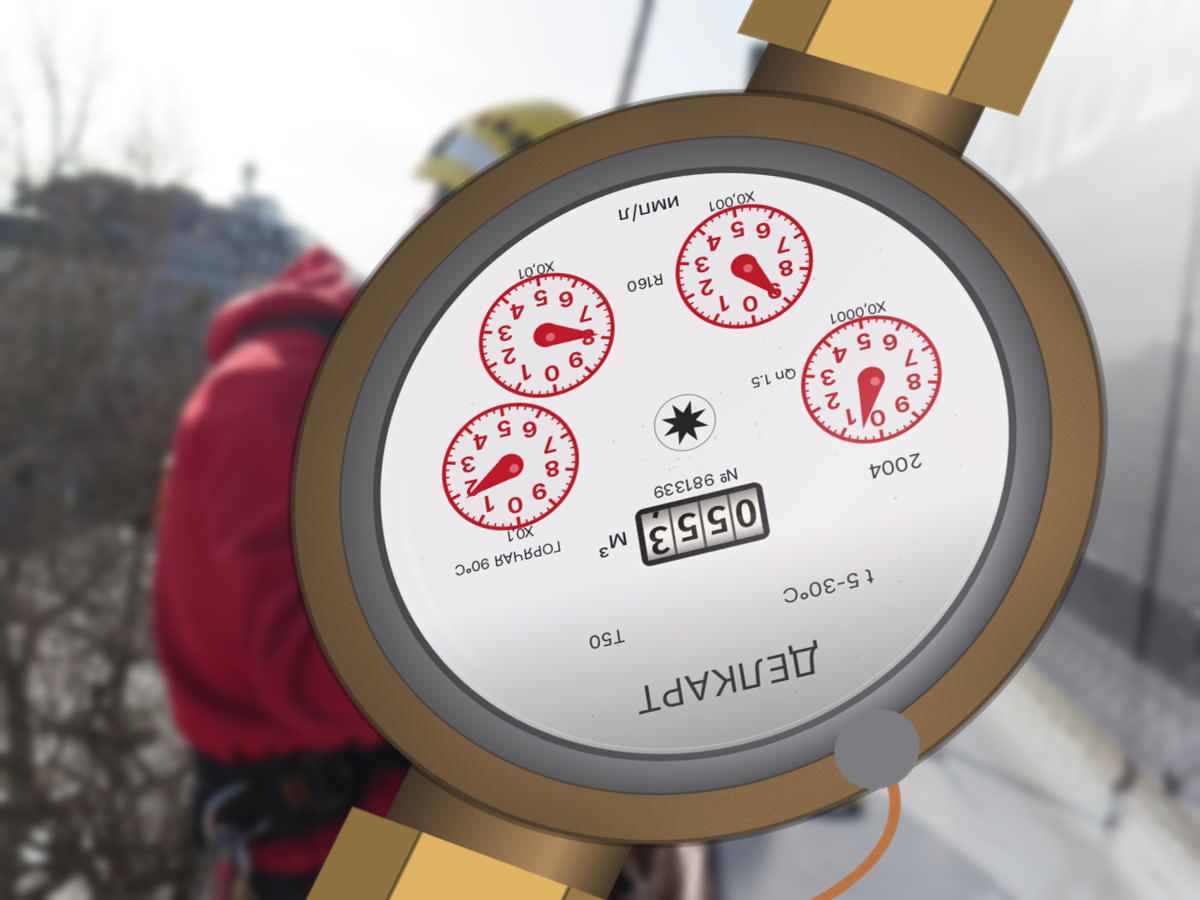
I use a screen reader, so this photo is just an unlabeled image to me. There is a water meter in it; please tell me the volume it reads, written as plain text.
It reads 553.1790 m³
